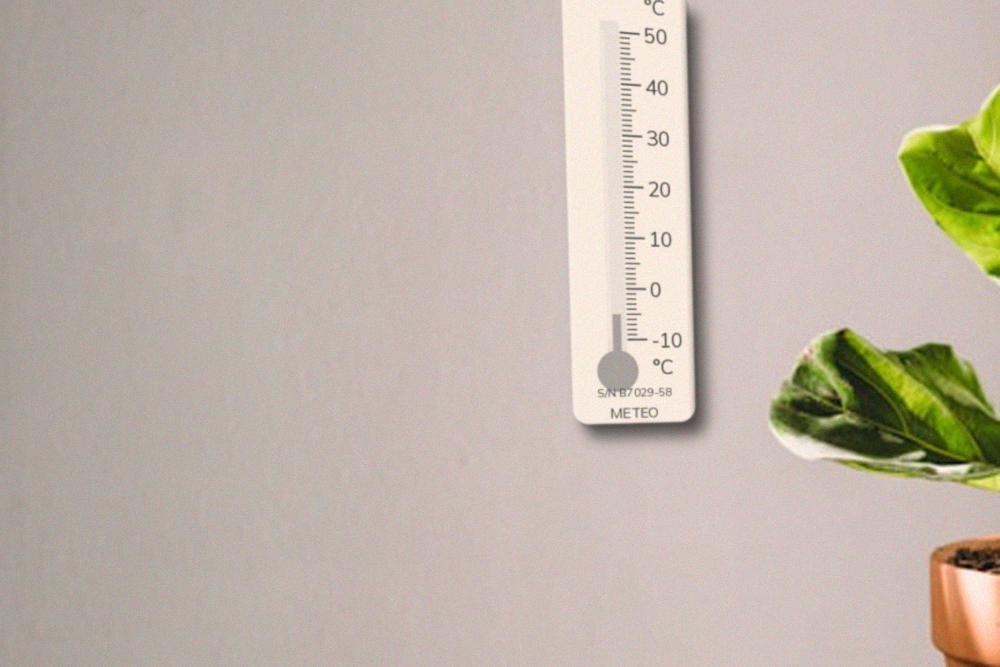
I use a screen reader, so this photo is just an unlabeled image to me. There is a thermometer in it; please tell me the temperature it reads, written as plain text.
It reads -5 °C
